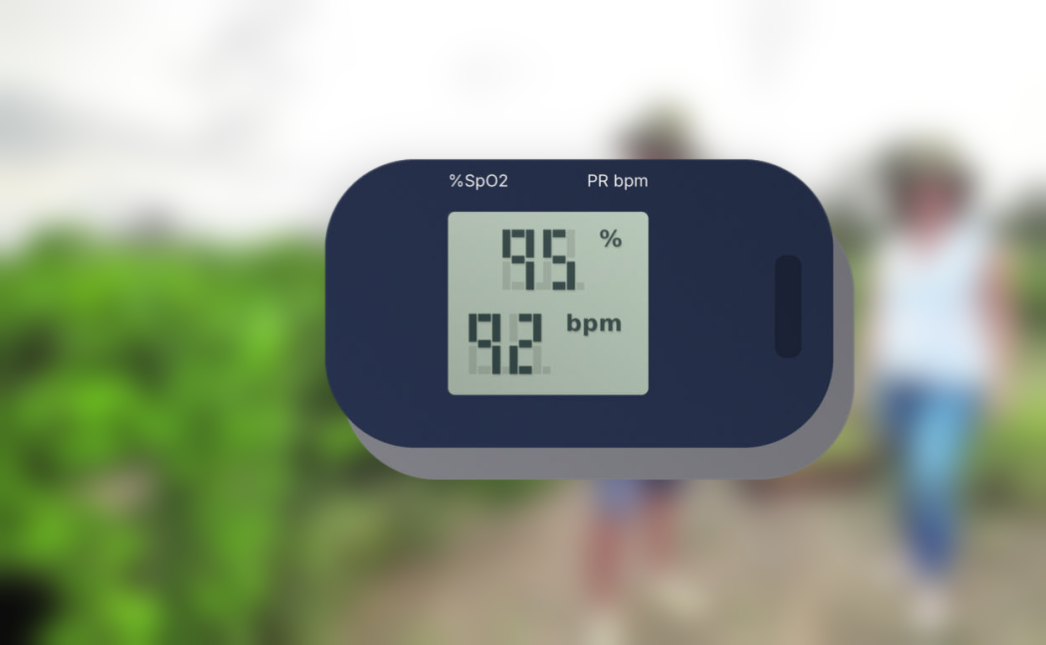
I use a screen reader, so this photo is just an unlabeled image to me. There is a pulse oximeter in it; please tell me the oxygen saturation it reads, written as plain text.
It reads 95 %
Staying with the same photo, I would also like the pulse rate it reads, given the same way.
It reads 92 bpm
